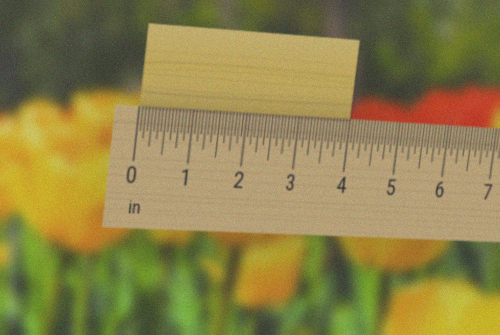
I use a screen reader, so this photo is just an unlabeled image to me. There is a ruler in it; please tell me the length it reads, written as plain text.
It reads 4 in
